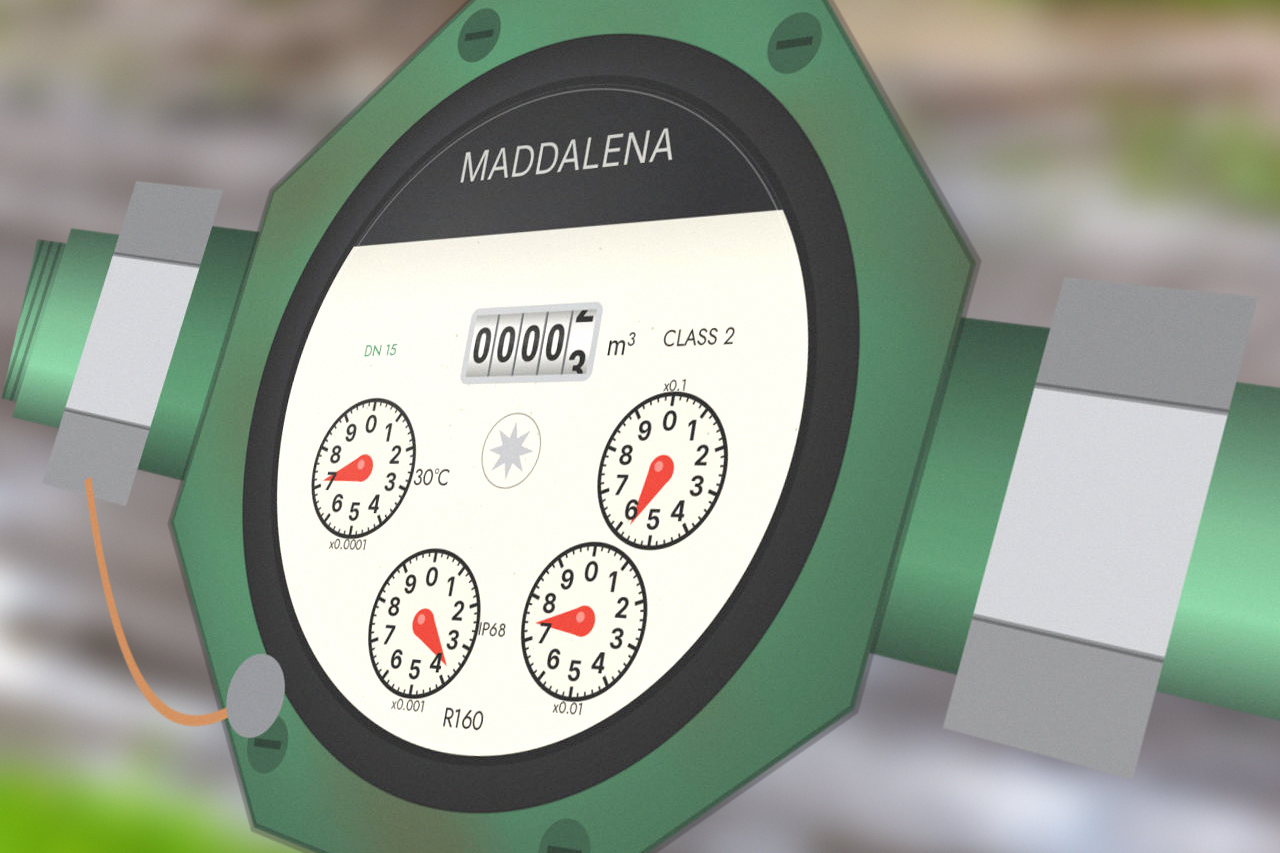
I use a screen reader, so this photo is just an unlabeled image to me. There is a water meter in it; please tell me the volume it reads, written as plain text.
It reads 2.5737 m³
